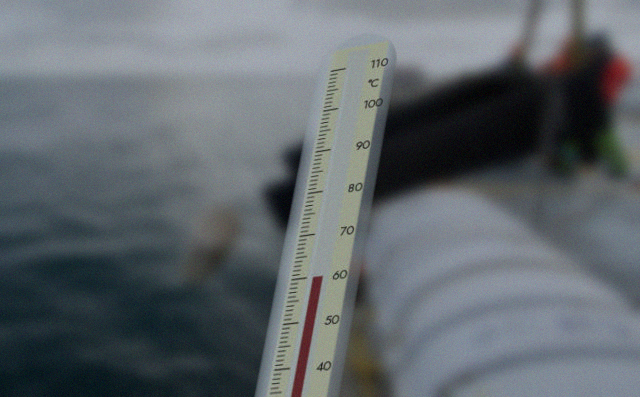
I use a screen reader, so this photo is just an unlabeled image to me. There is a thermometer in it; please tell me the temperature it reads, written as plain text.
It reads 60 °C
